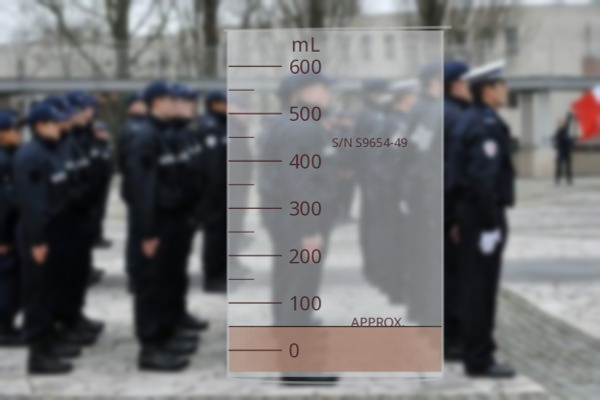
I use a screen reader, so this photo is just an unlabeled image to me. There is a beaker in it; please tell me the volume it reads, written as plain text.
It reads 50 mL
